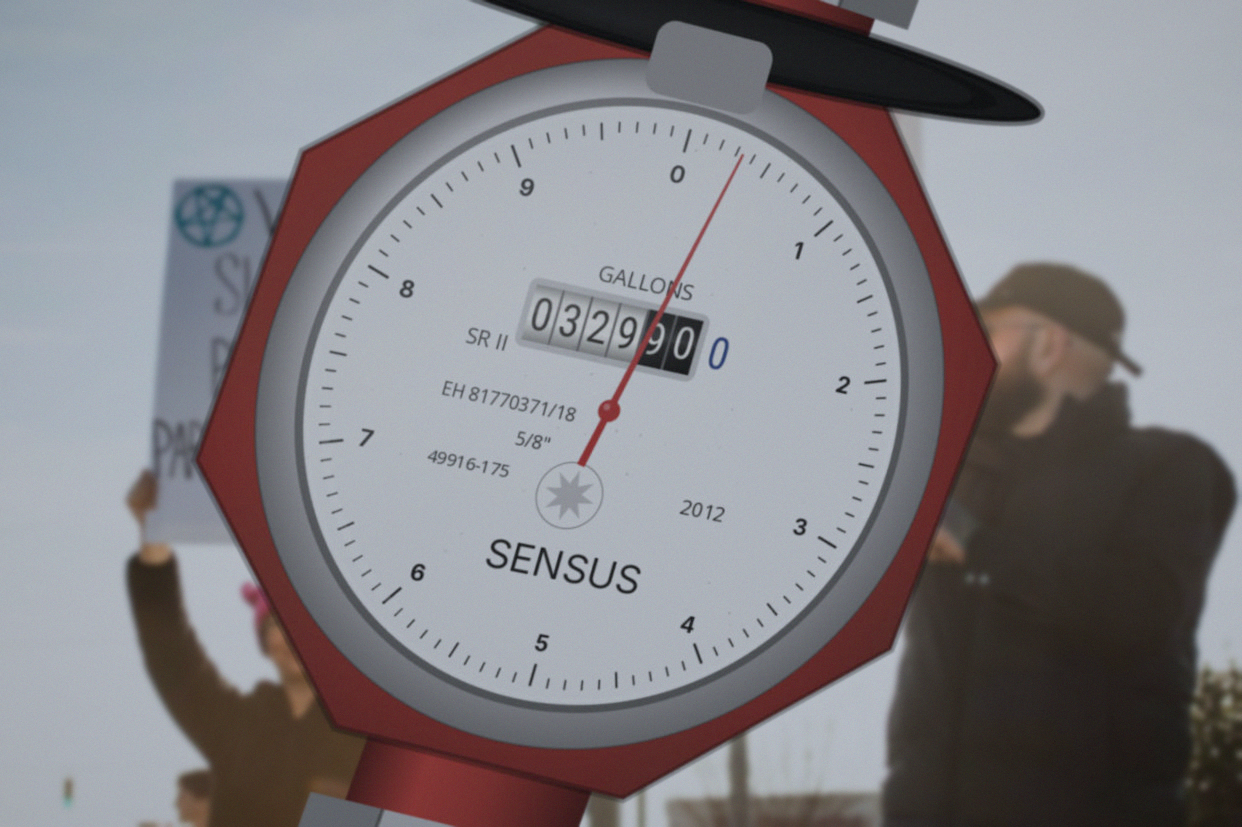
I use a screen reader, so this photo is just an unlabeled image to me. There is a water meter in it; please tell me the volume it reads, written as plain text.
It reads 329900.3 gal
